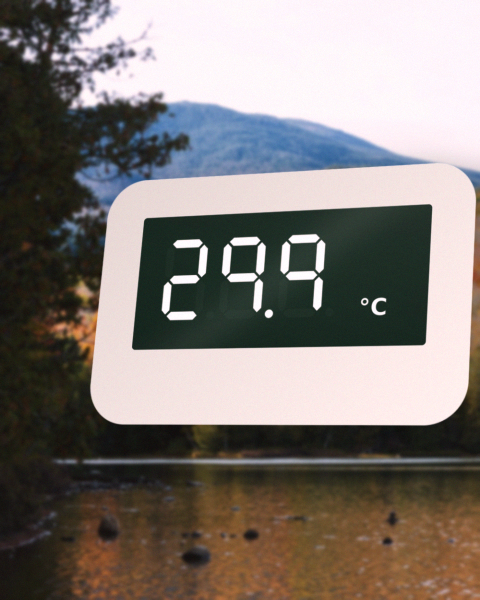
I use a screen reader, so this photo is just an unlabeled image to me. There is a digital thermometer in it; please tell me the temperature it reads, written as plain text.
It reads 29.9 °C
